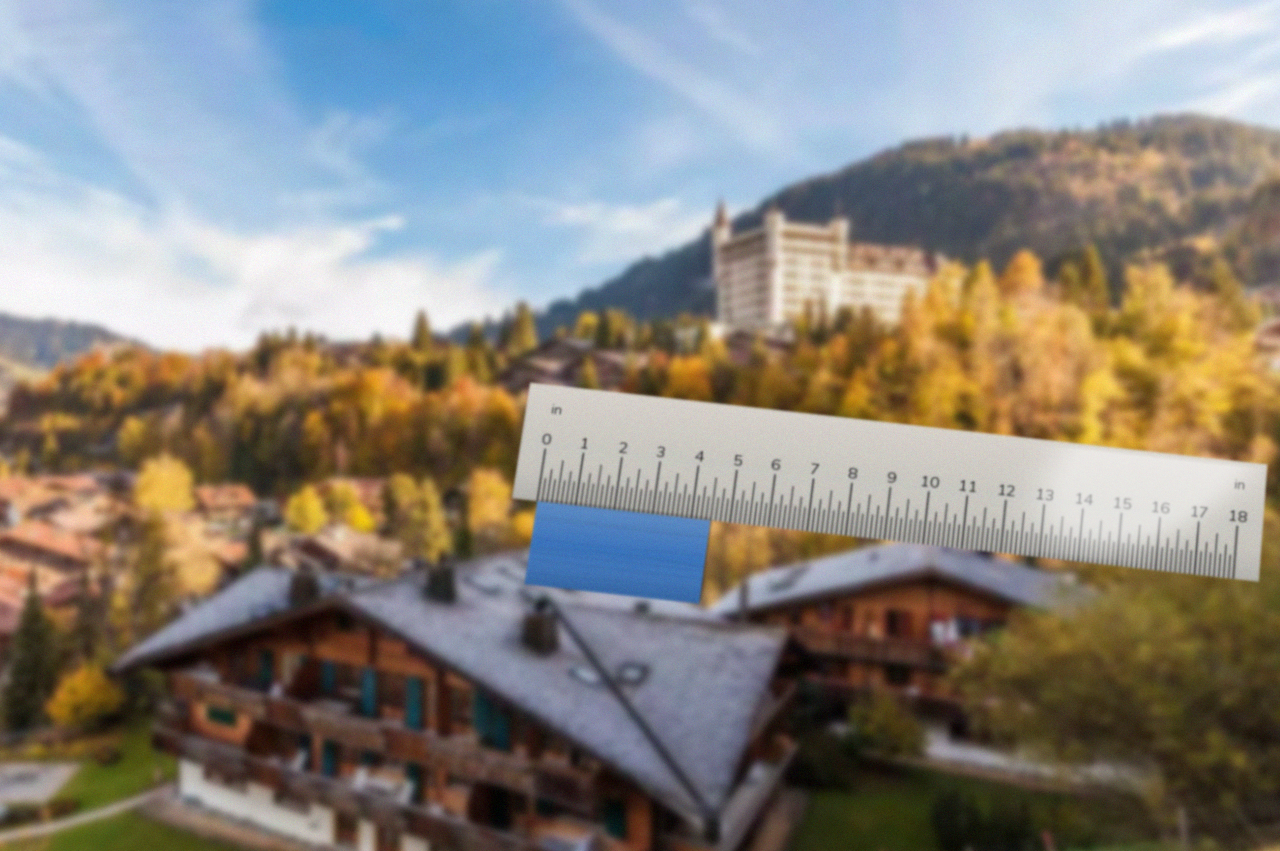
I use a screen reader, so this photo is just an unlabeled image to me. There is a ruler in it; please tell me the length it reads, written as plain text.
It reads 4.5 in
